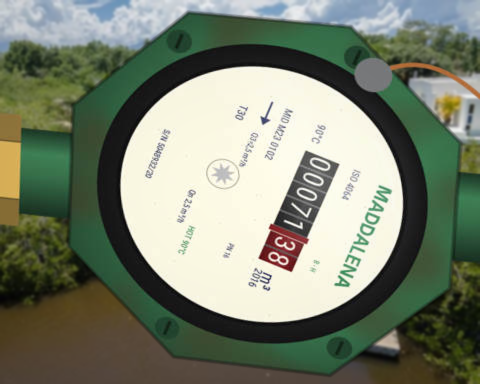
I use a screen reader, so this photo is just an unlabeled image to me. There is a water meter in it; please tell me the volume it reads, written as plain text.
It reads 71.38 m³
